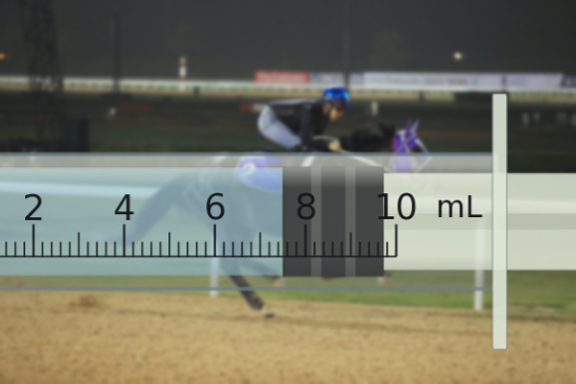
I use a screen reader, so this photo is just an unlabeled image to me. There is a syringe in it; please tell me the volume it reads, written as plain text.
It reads 7.5 mL
